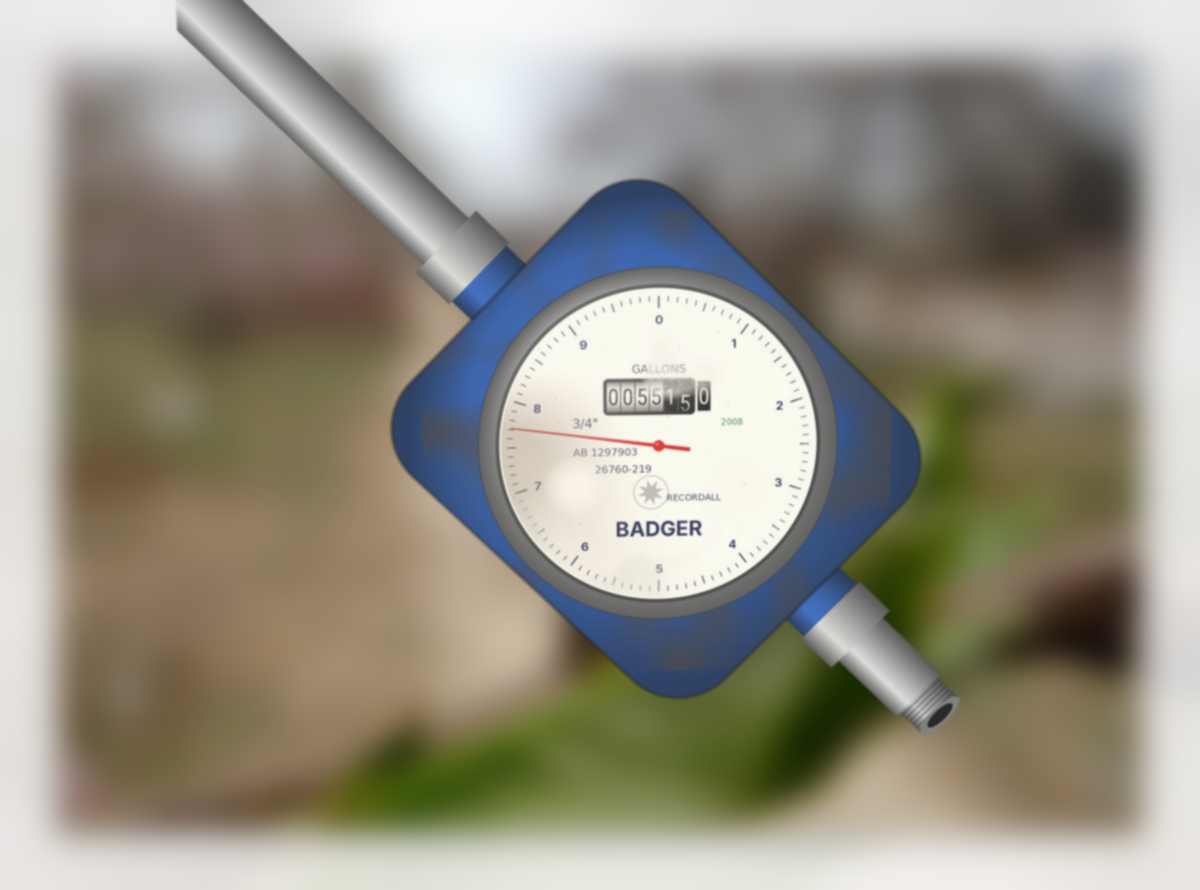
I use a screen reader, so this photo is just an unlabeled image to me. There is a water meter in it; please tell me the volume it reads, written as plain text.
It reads 55147.7 gal
